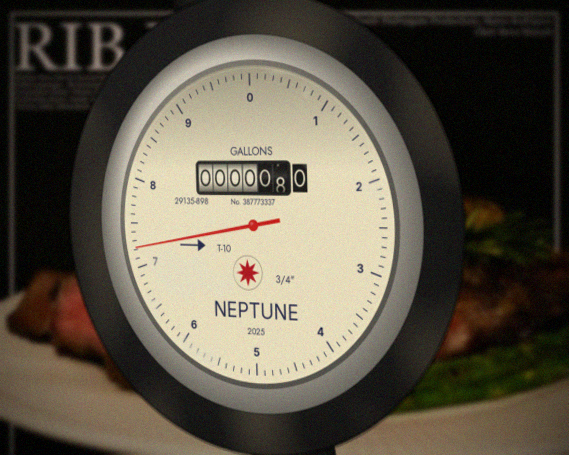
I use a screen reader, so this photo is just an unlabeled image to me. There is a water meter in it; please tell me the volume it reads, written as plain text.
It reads 77.2 gal
